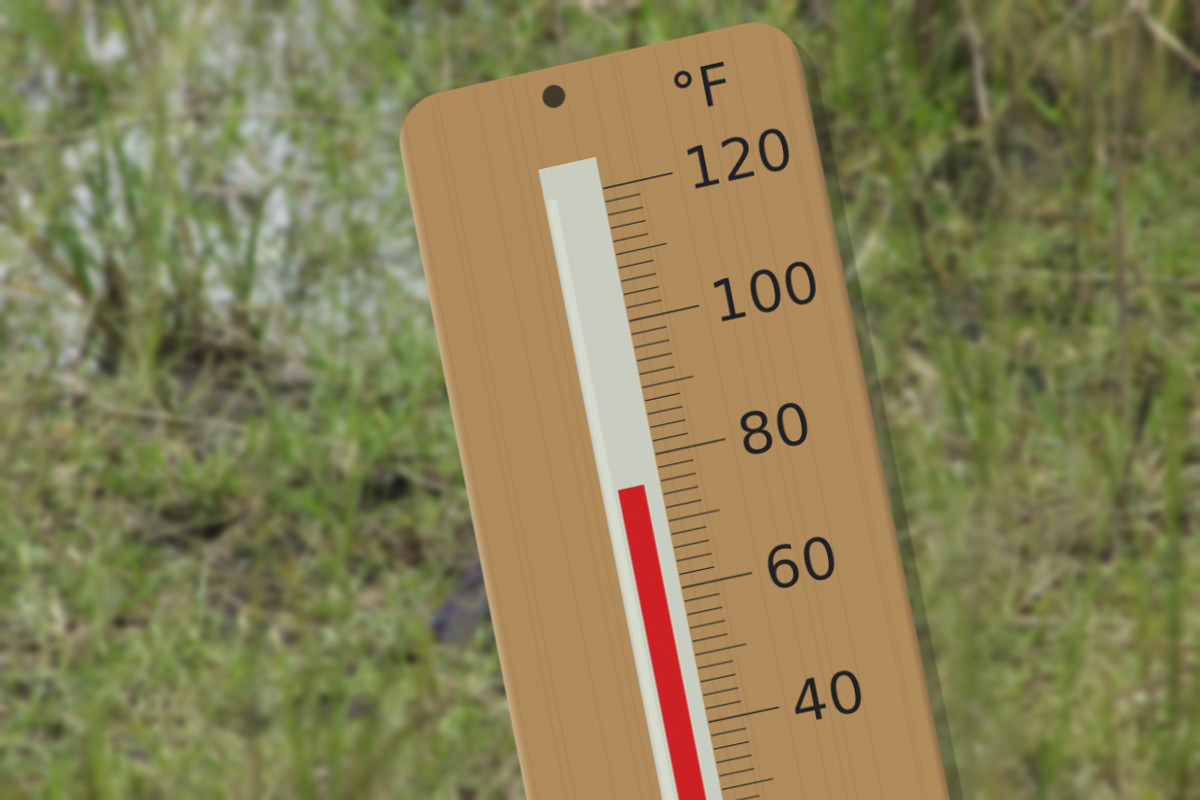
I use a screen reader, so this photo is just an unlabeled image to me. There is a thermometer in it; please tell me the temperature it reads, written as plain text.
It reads 76 °F
